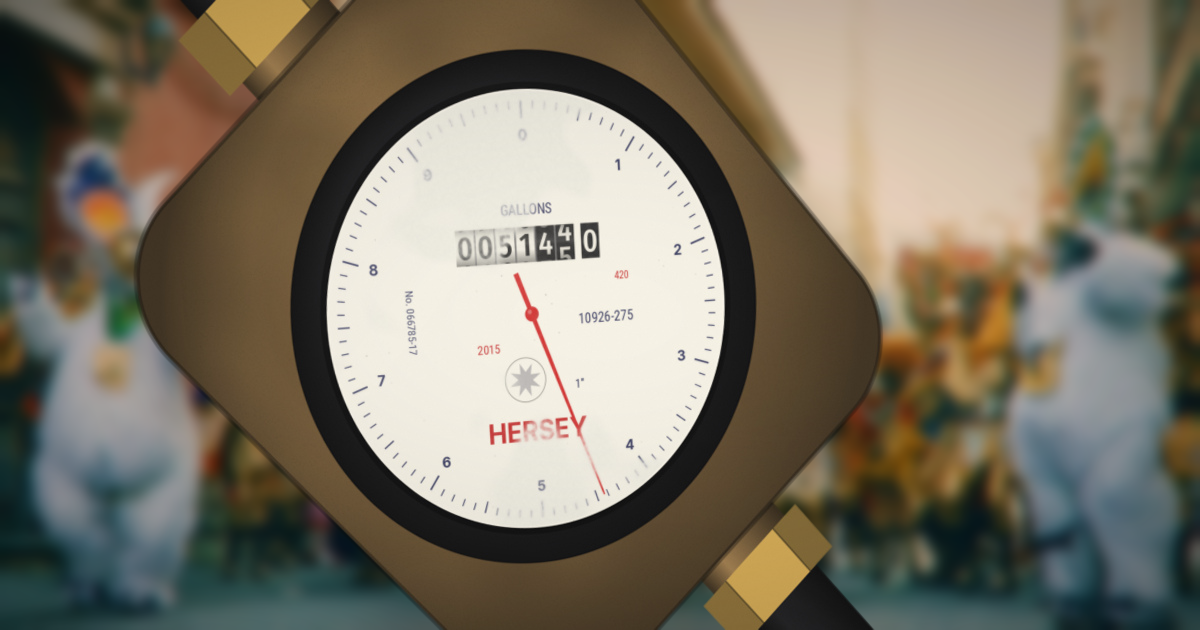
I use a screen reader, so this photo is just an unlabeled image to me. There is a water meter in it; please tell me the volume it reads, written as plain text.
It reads 51444.4 gal
